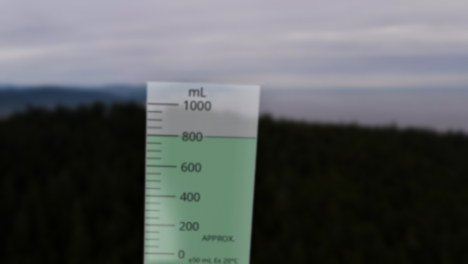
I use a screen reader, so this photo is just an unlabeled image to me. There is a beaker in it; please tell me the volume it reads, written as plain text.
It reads 800 mL
